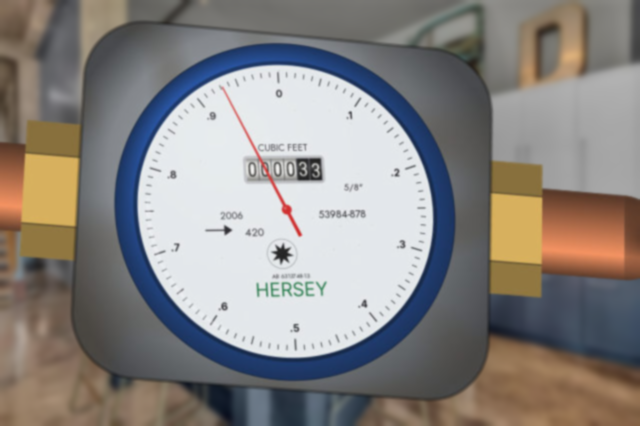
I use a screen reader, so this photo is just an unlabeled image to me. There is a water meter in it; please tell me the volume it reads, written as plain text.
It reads 32.93 ft³
